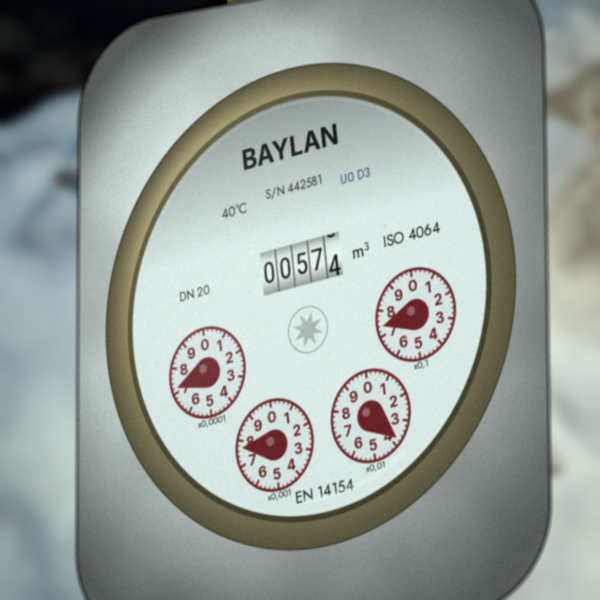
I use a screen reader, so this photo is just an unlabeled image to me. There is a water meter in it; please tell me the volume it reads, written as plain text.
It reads 573.7377 m³
